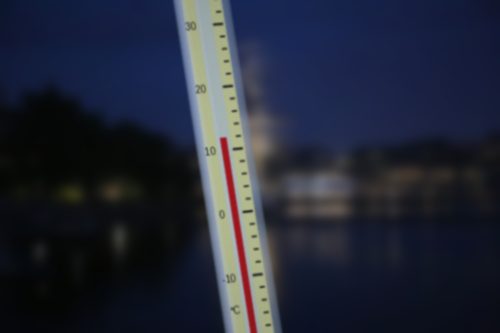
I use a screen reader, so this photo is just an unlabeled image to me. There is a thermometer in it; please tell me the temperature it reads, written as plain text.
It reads 12 °C
